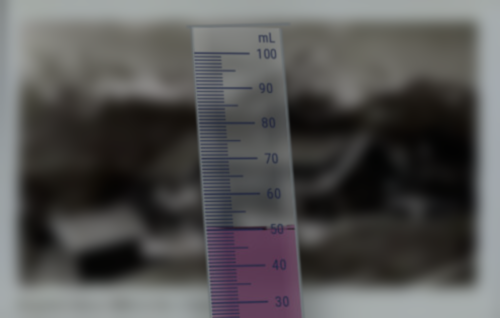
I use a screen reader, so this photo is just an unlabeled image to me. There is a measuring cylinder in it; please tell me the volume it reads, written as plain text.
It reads 50 mL
